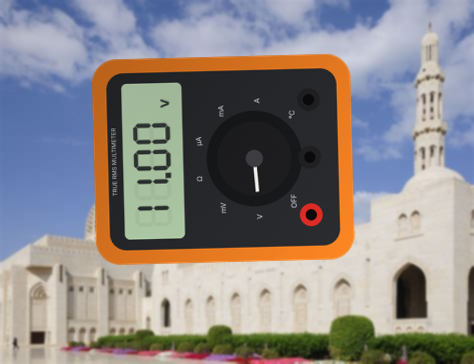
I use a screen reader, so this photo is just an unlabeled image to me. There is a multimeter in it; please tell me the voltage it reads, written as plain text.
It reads 11.00 V
